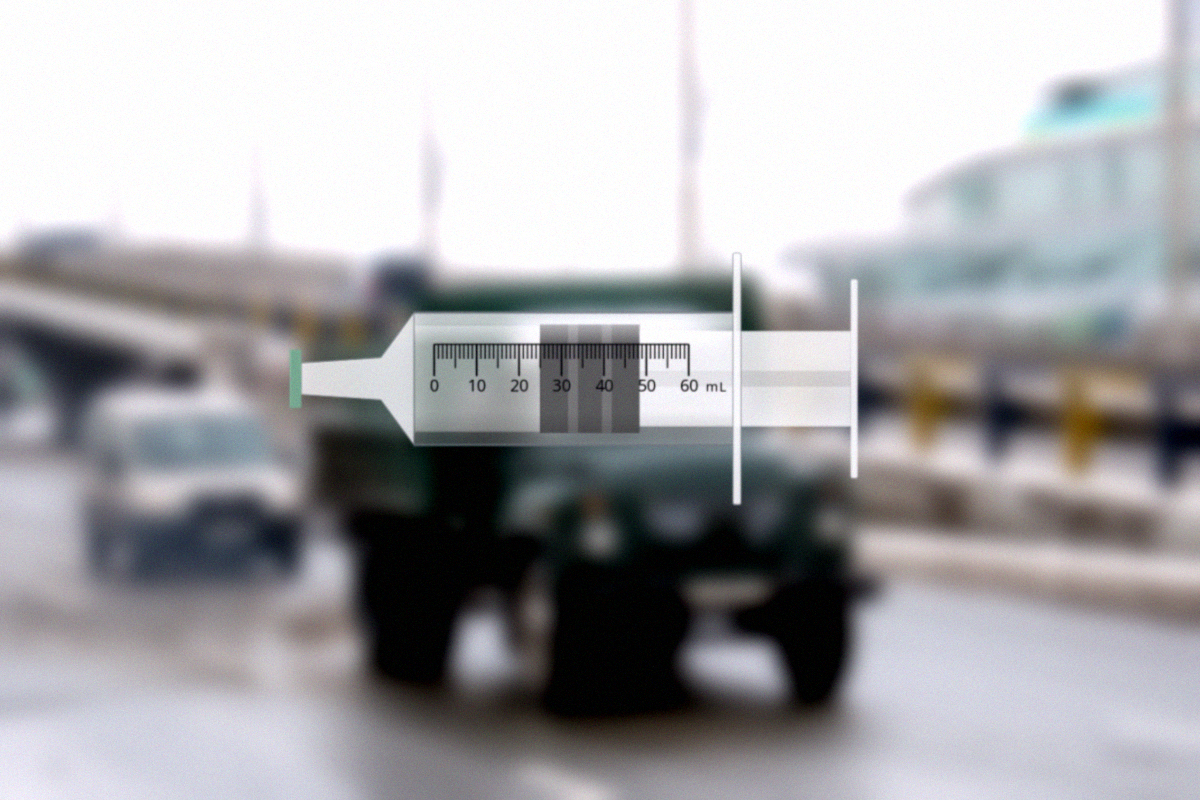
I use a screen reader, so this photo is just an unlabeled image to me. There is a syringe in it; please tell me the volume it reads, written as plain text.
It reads 25 mL
